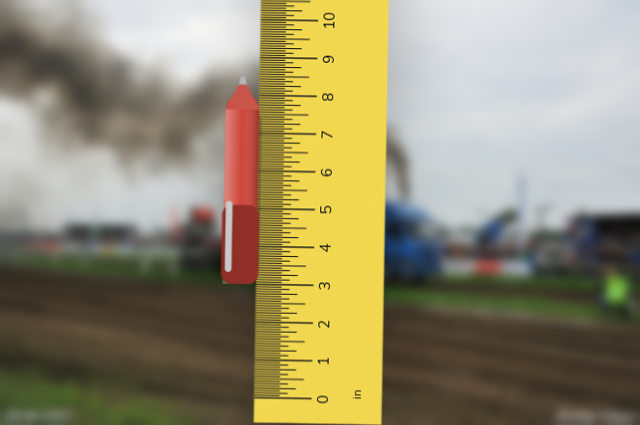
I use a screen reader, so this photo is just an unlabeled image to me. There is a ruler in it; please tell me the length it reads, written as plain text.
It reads 5.5 in
